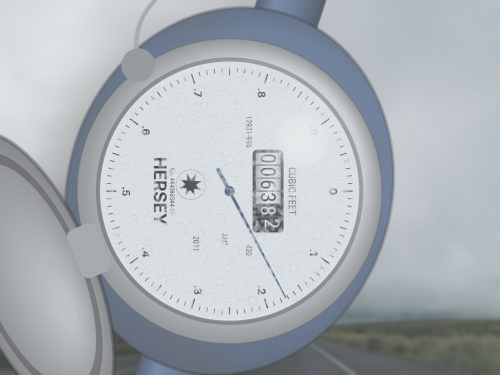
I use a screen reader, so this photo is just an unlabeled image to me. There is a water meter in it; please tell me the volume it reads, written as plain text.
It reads 6382.17 ft³
